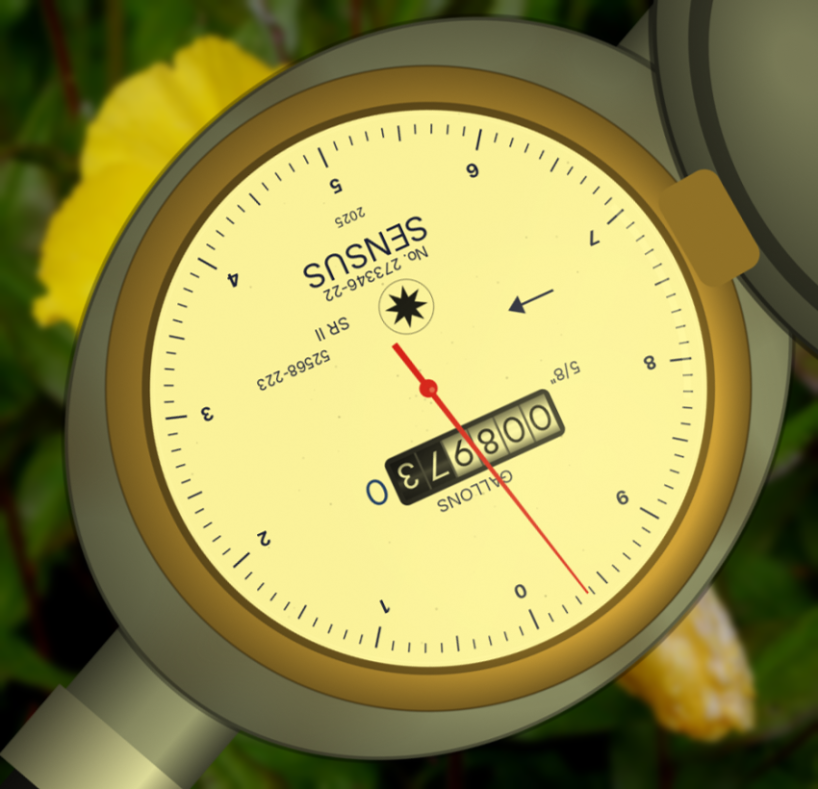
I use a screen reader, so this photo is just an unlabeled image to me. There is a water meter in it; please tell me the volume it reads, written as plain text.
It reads 89729.6 gal
